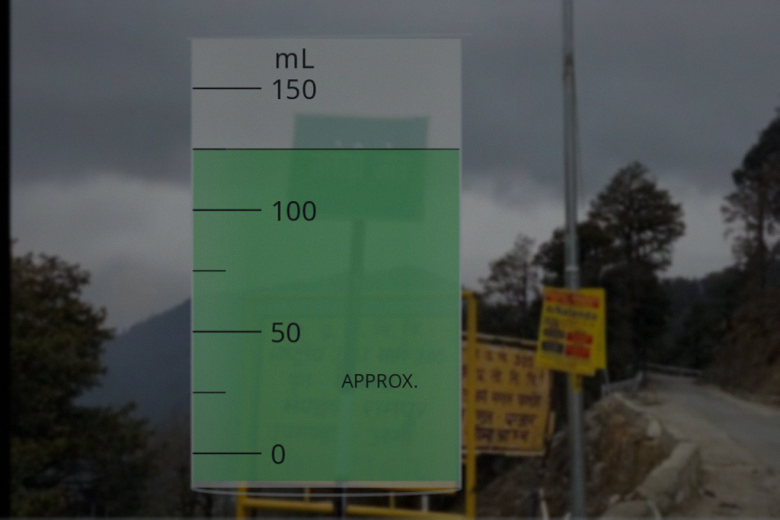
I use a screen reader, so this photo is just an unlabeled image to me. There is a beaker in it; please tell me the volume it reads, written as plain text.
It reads 125 mL
